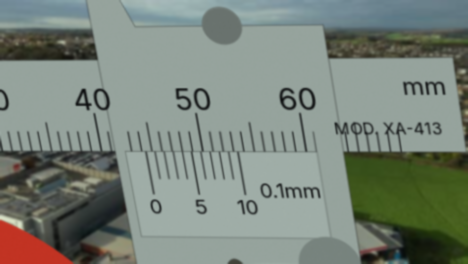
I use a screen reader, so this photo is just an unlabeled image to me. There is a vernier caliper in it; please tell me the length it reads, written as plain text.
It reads 44.4 mm
